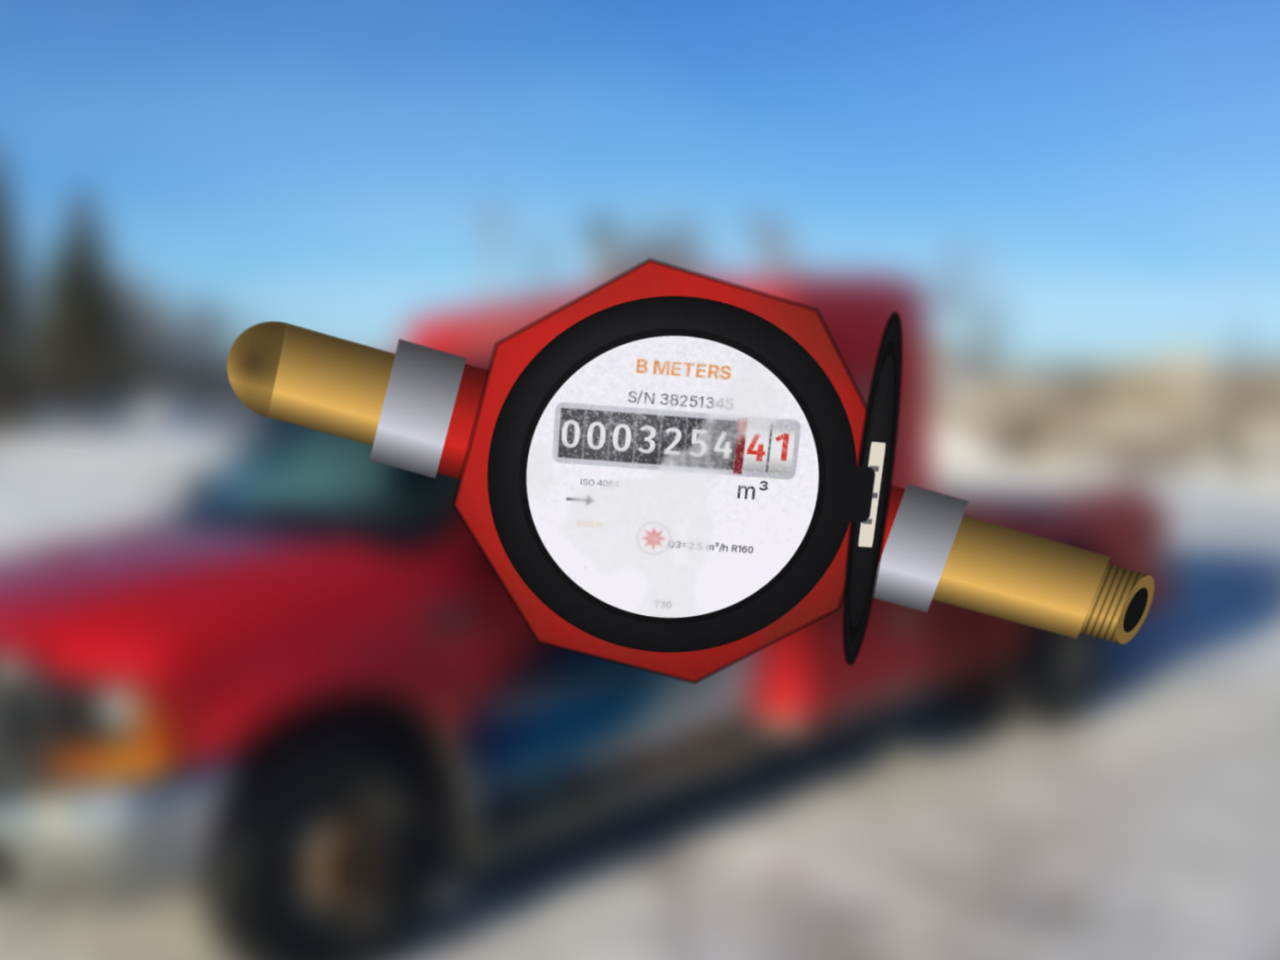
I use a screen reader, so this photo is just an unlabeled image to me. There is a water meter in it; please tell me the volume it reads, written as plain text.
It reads 3254.41 m³
